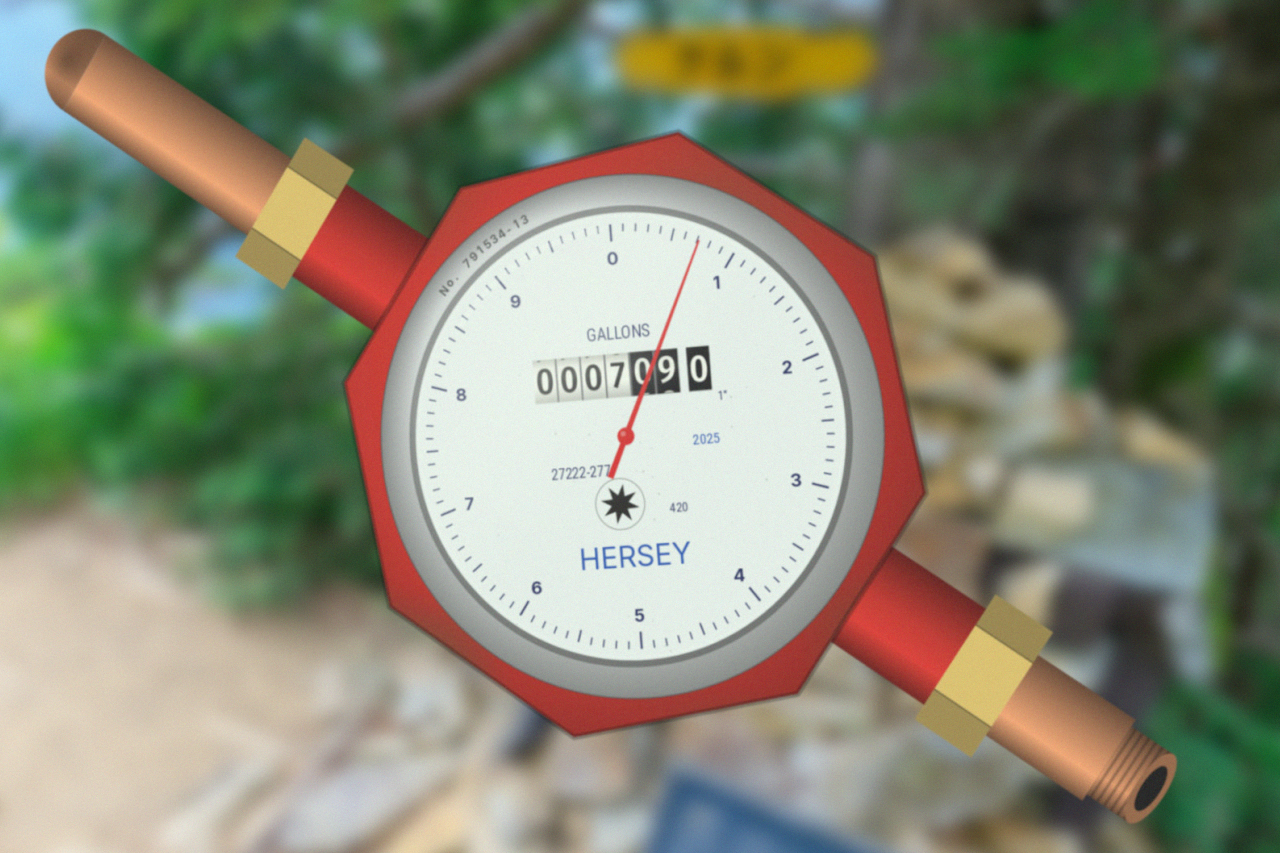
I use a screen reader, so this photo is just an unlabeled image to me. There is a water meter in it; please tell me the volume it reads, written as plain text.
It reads 7090.7 gal
